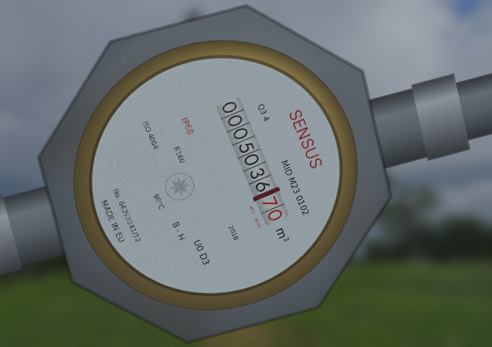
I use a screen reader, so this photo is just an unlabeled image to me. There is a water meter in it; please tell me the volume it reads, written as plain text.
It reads 5036.70 m³
